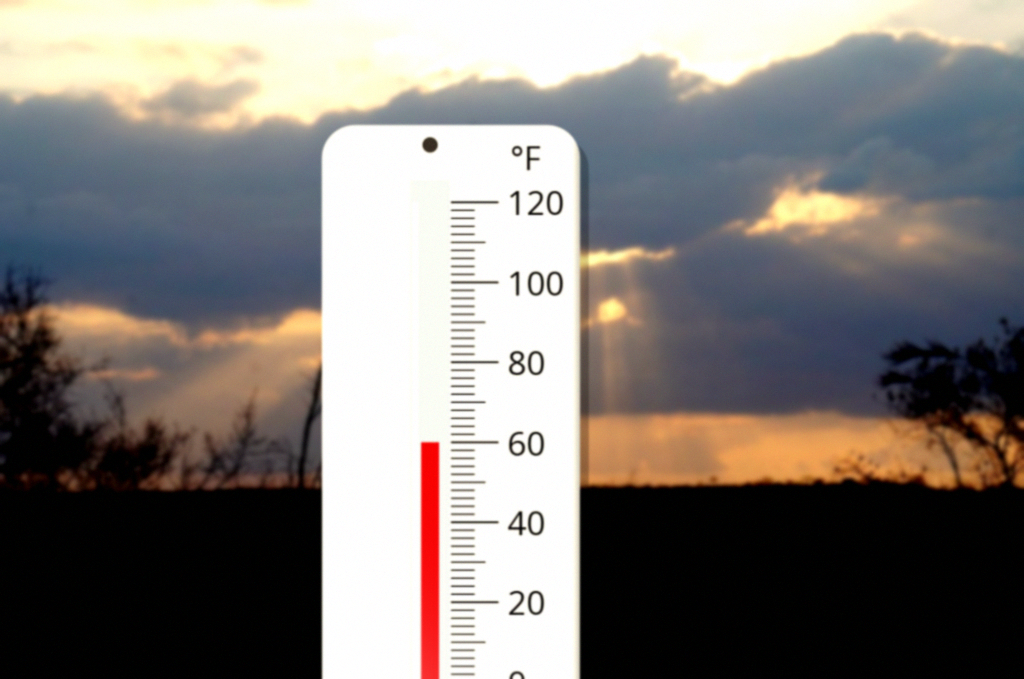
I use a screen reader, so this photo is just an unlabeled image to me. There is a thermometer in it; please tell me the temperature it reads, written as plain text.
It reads 60 °F
